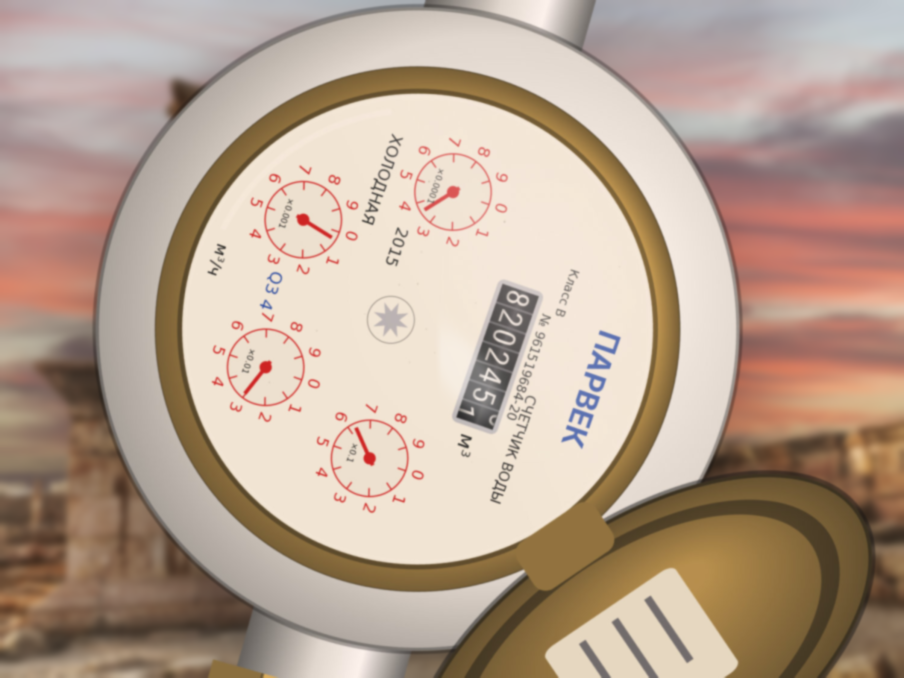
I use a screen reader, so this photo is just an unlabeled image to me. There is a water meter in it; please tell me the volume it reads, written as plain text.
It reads 8202450.6303 m³
